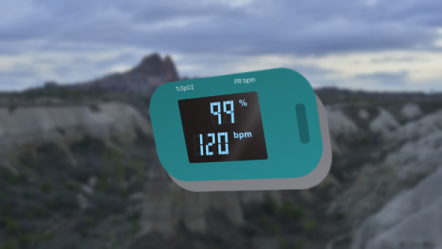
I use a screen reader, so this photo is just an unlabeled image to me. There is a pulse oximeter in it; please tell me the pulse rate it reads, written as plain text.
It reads 120 bpm
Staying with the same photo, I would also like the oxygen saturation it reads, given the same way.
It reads 99 %
